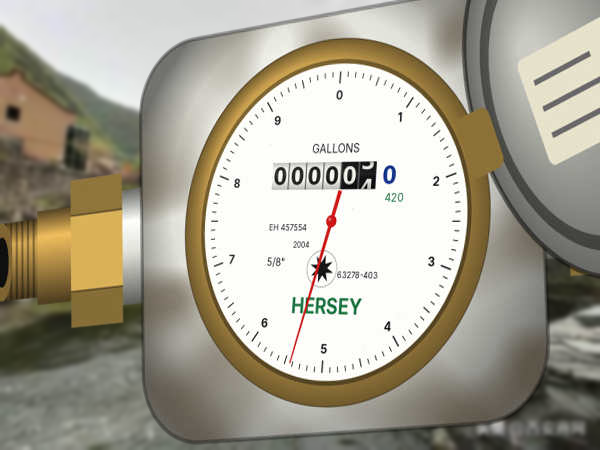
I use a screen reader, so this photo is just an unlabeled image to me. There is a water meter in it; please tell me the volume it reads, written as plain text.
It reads 35.4 gal
